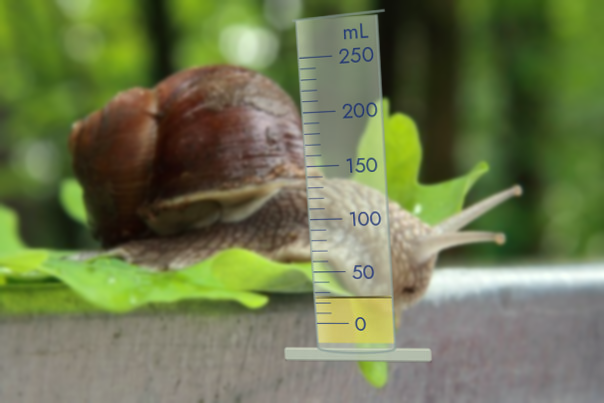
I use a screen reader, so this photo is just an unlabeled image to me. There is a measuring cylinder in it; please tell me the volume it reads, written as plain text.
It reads 25 mL
